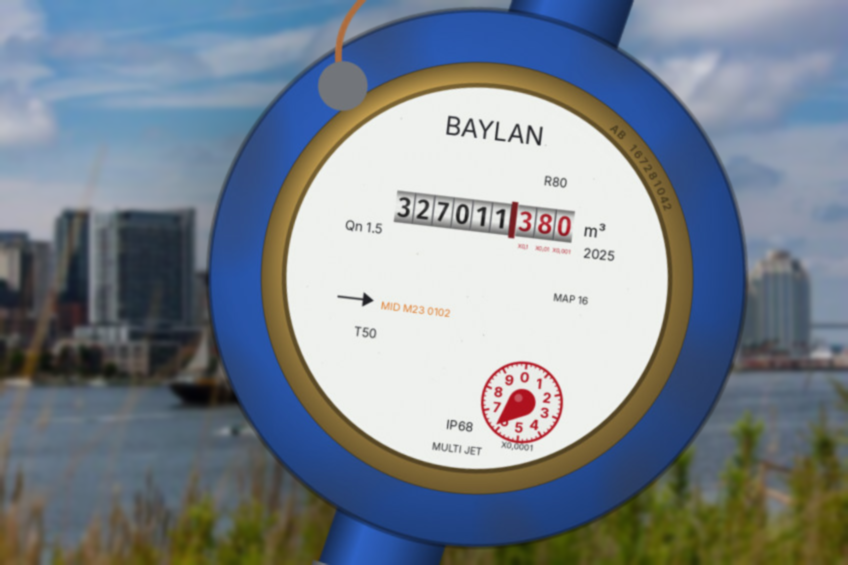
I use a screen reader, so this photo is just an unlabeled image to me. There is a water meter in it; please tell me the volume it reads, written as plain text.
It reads 327011.3806 m³
